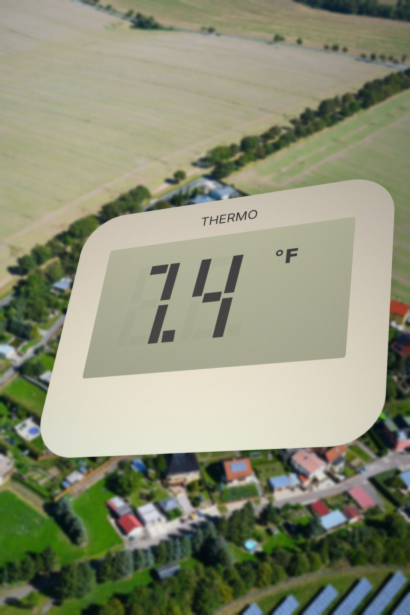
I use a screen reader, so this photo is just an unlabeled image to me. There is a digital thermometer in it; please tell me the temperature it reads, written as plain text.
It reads 7.4 °F
